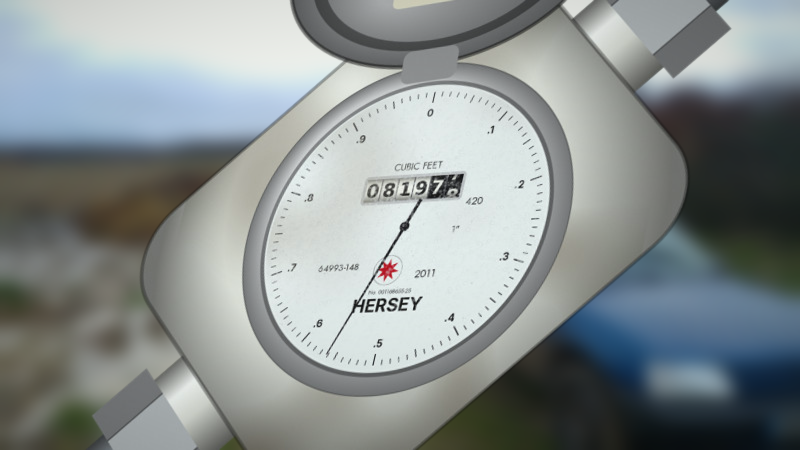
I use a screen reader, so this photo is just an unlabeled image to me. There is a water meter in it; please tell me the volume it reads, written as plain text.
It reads 81977.56 ft³
